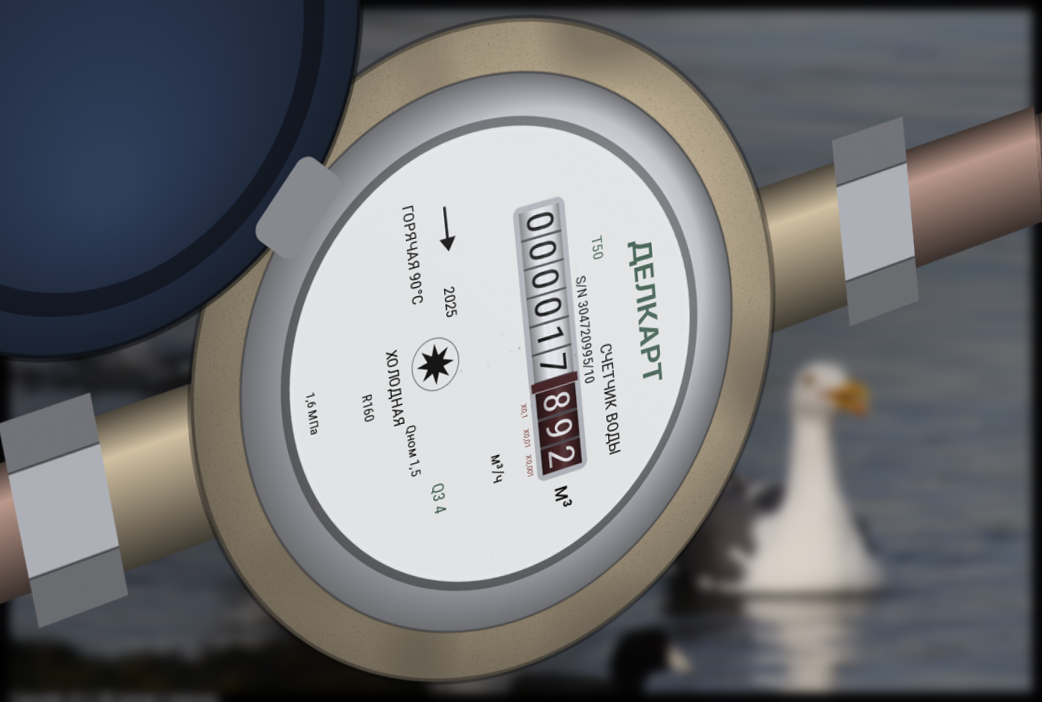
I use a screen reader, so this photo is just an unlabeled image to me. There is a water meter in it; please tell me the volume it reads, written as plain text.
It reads 17.892 m³
